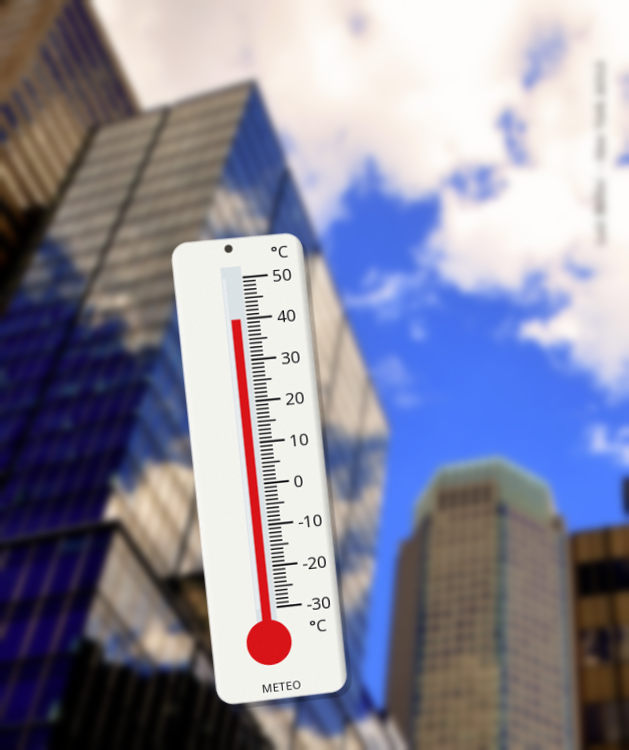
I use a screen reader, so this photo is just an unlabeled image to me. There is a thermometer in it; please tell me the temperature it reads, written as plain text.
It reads 40 °C
